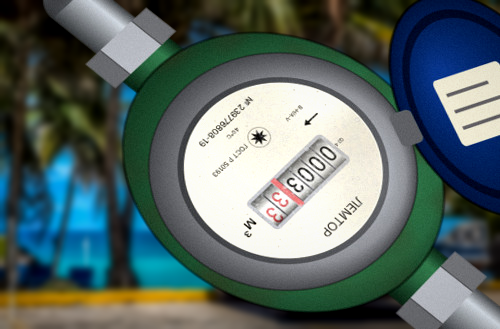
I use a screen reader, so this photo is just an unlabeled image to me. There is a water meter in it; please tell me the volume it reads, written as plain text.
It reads 3.33 m³
